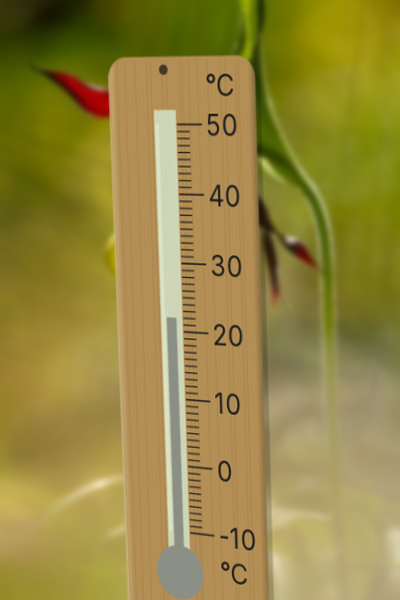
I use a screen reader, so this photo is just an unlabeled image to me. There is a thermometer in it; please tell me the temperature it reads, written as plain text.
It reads 22 °C
